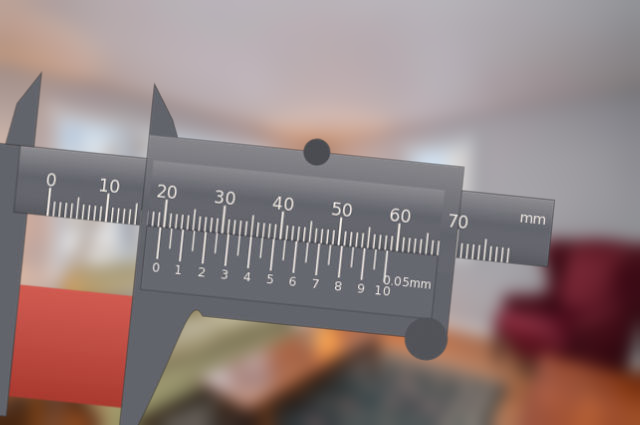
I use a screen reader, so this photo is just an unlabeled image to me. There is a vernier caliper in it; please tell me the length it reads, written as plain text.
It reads 19.4 mm
